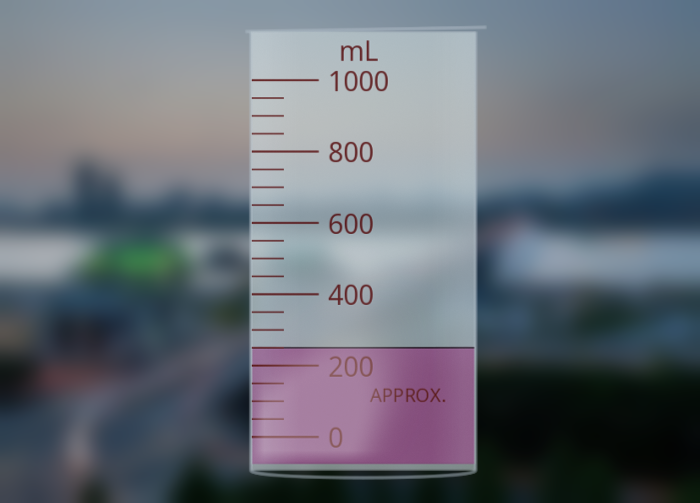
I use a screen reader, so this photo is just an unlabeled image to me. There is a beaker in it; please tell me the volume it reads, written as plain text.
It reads 250 mL
